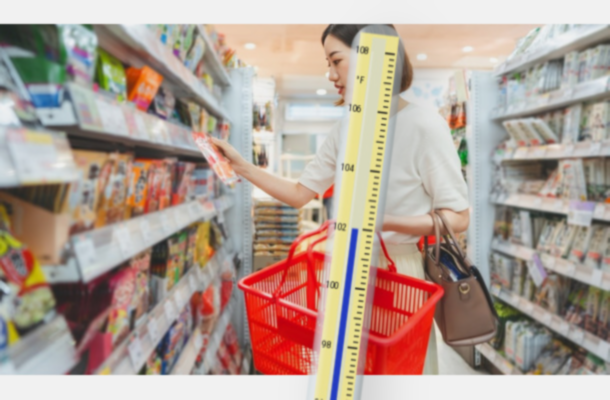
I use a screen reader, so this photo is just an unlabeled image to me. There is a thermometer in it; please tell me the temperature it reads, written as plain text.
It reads 102 °F
